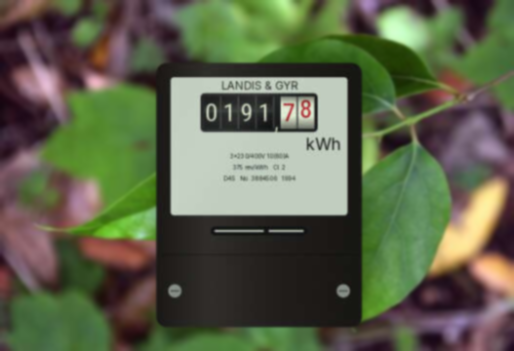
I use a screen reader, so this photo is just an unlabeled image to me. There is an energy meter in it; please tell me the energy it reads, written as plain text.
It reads 191.78 kWh
